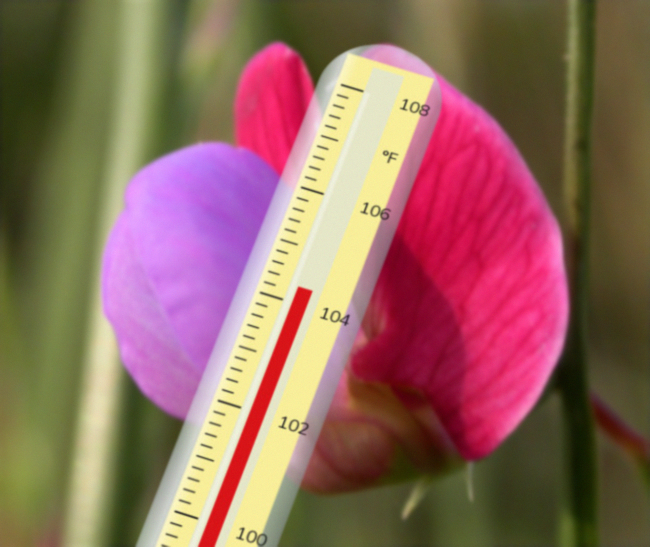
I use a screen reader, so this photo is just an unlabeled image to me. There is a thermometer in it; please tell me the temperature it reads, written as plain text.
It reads 104.3 °F
